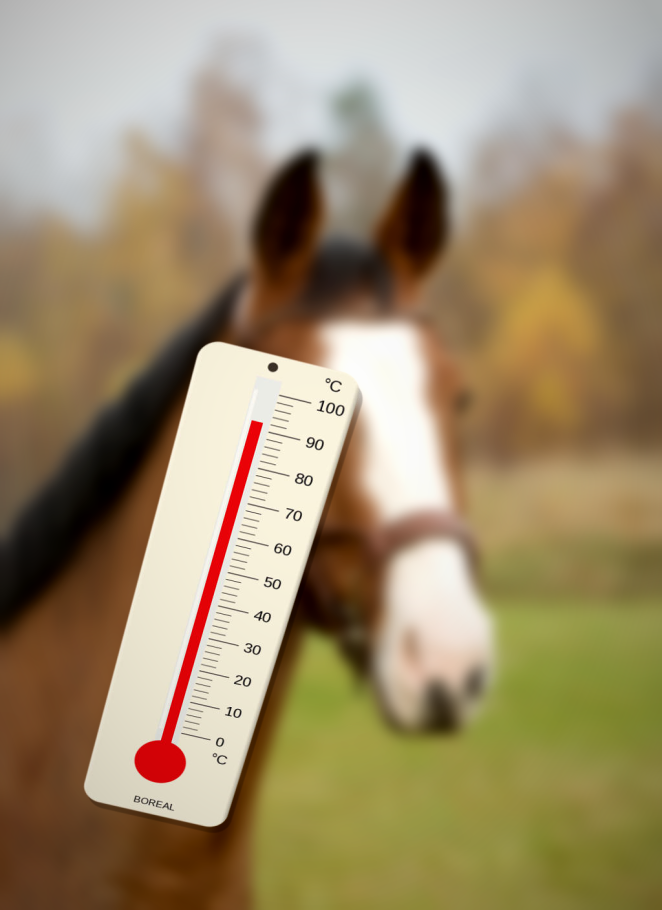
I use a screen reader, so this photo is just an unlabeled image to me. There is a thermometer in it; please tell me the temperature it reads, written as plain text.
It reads 92 °C
